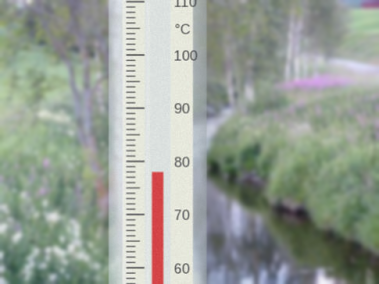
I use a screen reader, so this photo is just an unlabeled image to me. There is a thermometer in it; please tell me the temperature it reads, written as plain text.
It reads 78 °C
